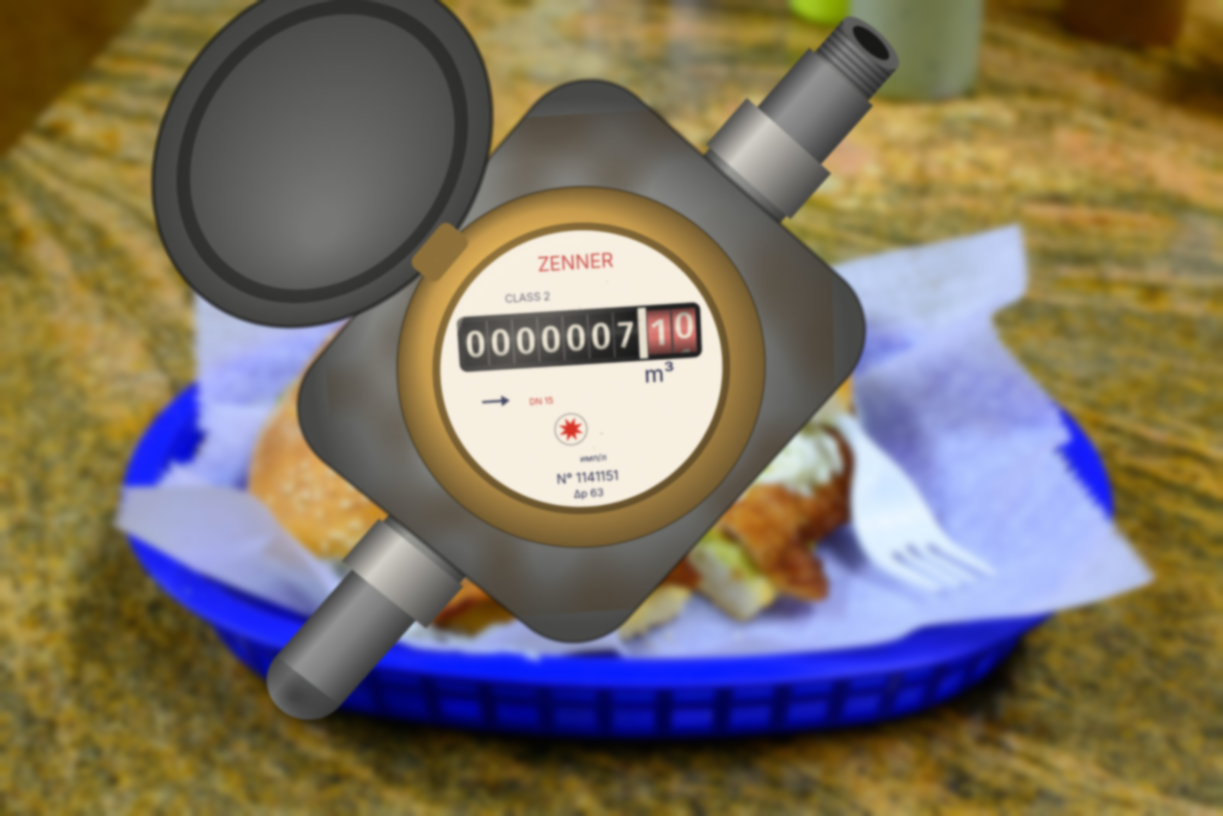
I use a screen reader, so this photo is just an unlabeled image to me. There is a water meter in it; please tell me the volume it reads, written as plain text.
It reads 7.10 m³
